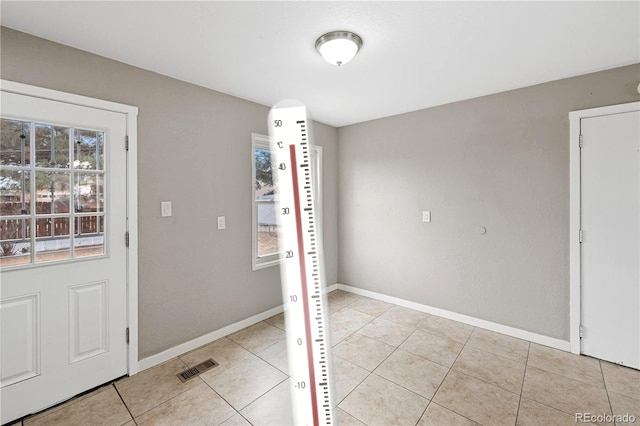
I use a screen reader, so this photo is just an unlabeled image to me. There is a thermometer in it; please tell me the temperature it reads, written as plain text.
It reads 45 °C
